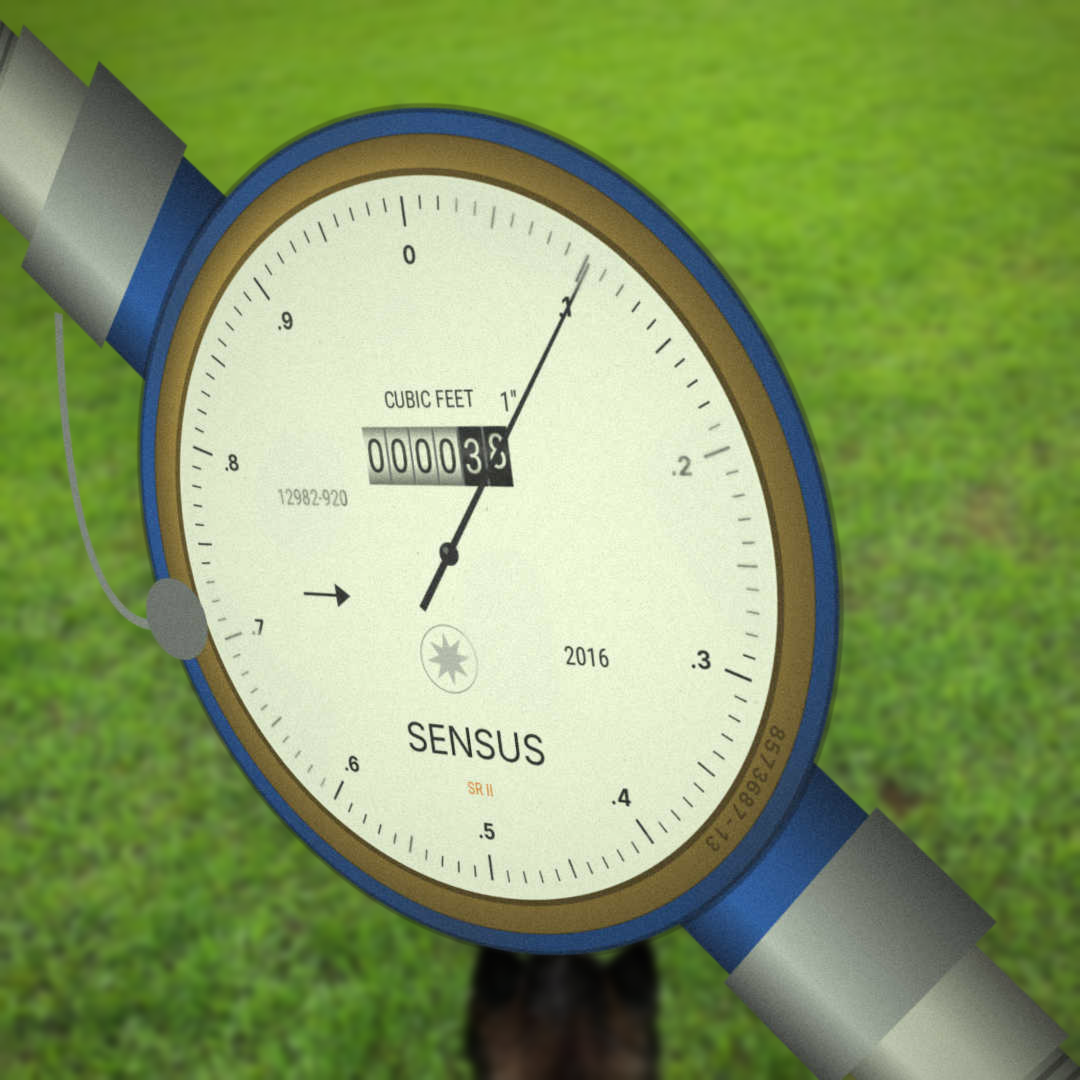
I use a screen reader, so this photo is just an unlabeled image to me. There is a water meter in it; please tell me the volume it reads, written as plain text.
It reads 38.10 ft³
